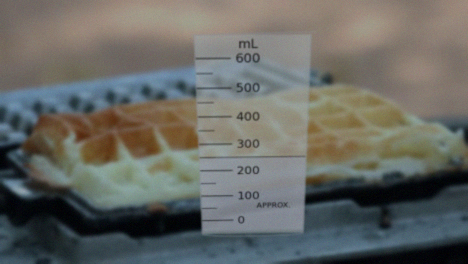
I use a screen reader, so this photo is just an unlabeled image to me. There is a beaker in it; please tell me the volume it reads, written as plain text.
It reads 250 mL
